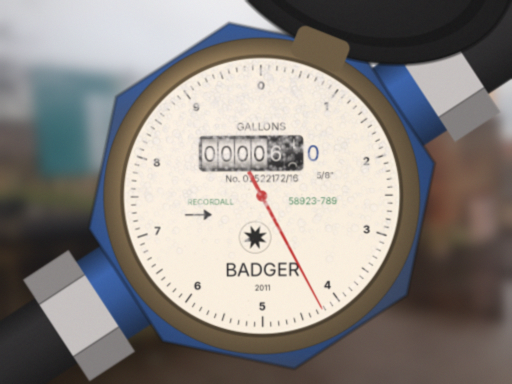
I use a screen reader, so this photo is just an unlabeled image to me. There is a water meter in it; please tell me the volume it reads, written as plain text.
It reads 614.2 gal
